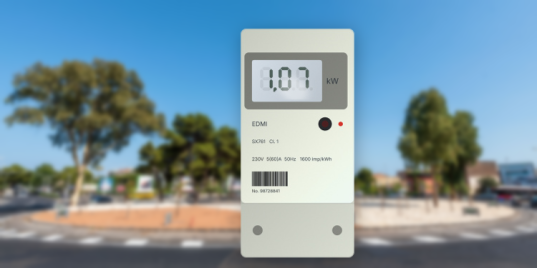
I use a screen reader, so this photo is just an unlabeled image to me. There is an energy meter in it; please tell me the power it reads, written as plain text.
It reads 1.07 kW
